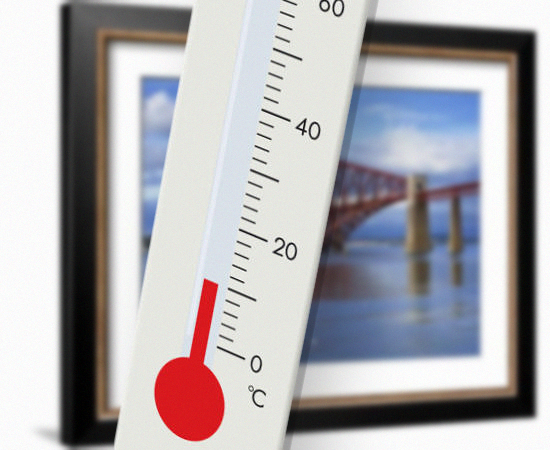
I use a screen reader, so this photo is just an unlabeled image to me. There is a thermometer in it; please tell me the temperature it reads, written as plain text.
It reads 10 °C
